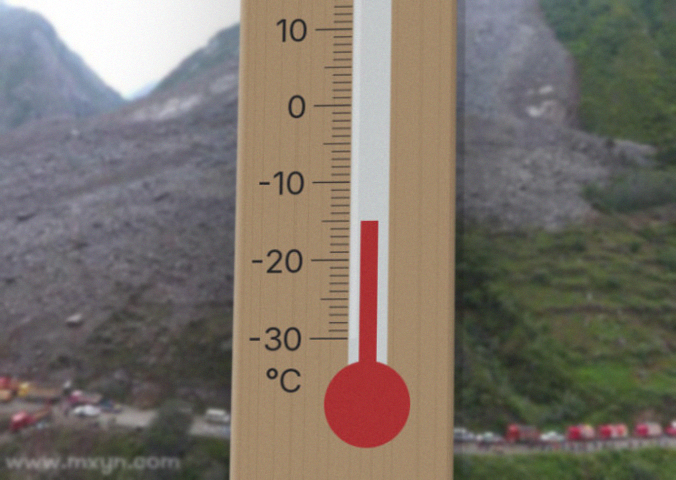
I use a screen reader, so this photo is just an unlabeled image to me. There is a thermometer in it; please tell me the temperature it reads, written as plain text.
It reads -15 °C
